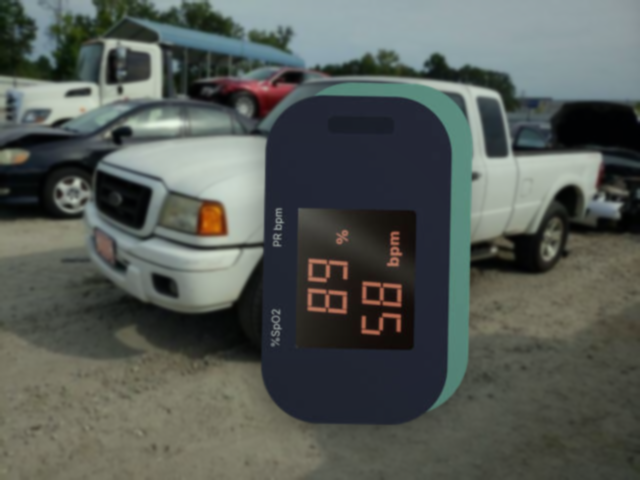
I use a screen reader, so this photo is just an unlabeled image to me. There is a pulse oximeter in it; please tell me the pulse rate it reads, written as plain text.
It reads 58 bpm
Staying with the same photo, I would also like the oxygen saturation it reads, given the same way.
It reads 89 %
